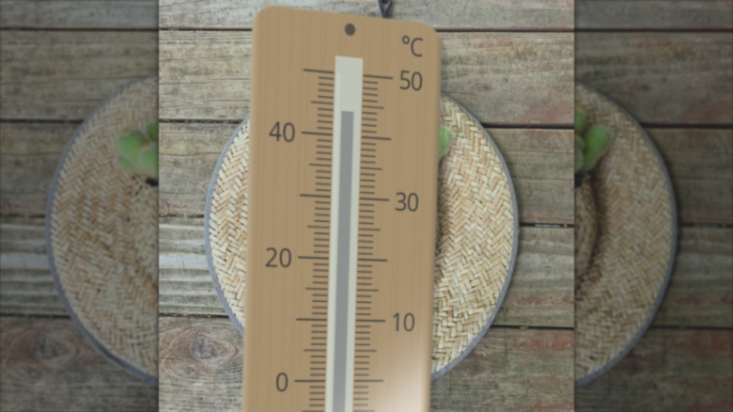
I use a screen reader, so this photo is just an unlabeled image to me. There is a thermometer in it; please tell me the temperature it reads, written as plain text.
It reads 44 °C
